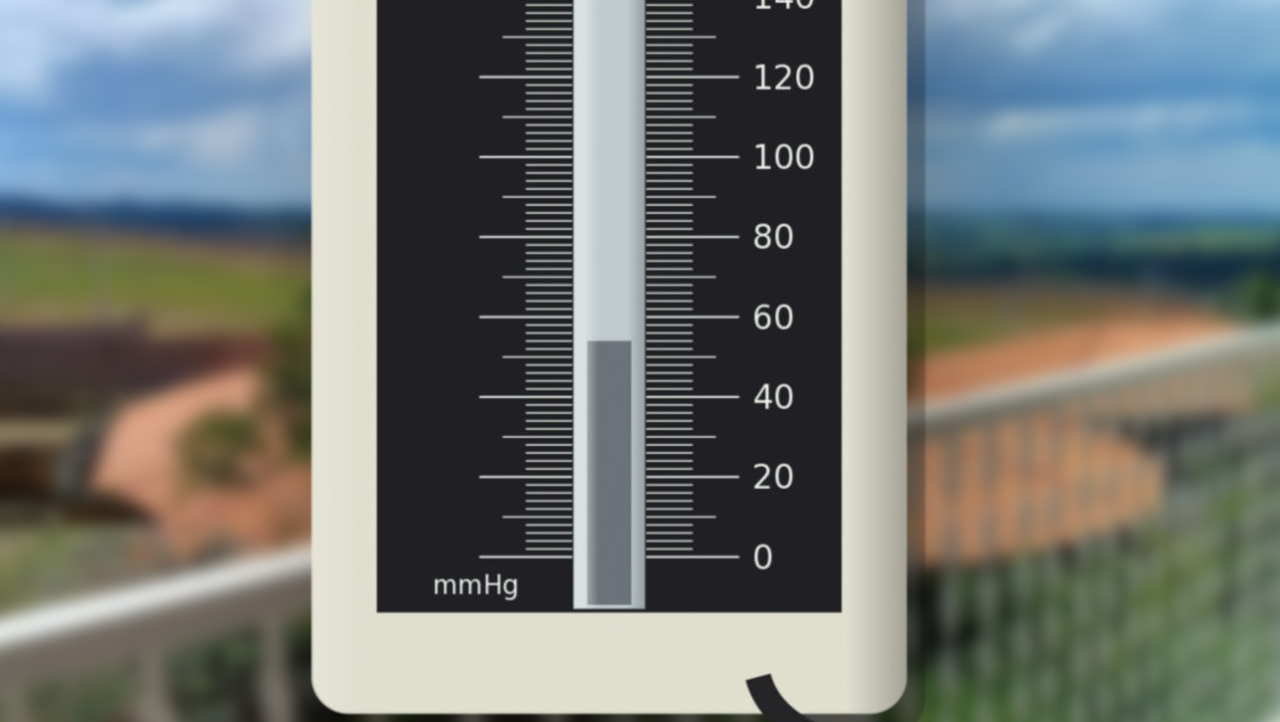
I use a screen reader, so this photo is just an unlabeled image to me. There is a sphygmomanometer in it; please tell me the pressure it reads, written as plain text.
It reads 54 mmHg
